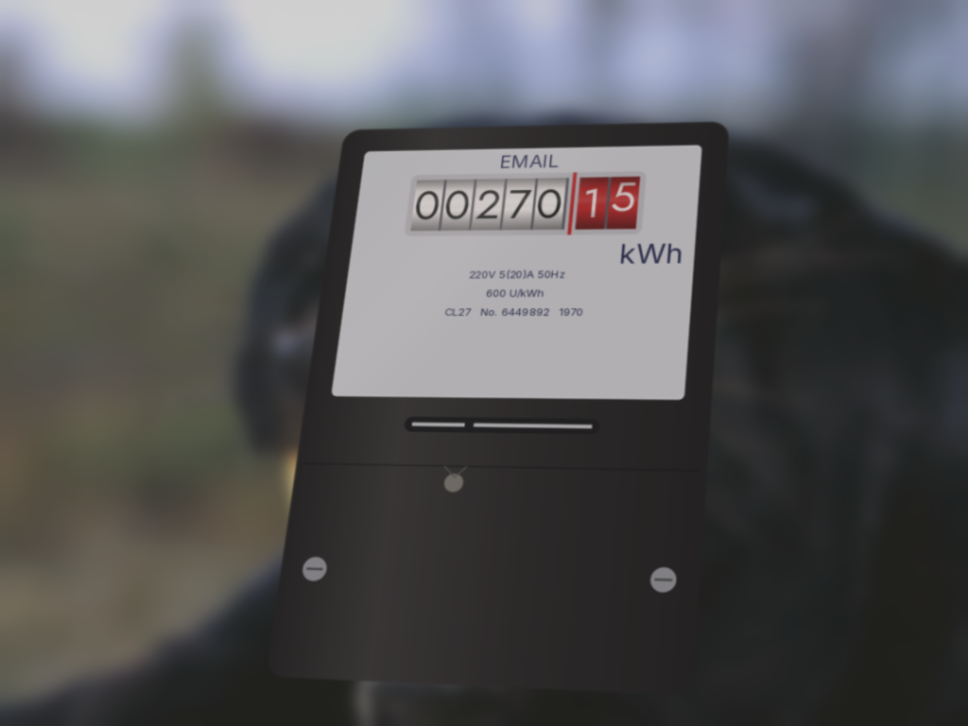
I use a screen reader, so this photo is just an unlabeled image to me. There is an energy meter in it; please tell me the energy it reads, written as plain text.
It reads 270.15 kWh
